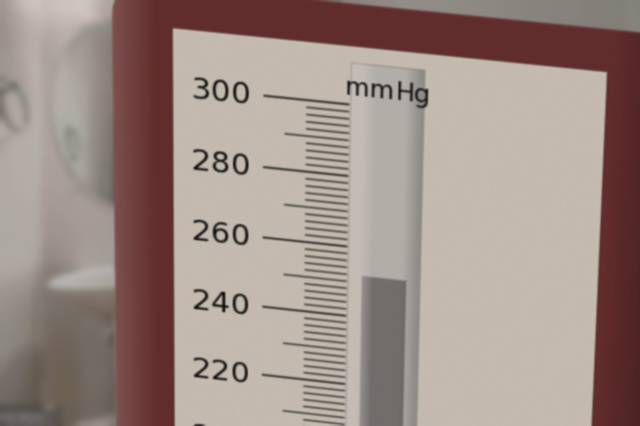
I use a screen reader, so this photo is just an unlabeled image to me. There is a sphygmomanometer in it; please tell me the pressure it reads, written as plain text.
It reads 252 mmHg
